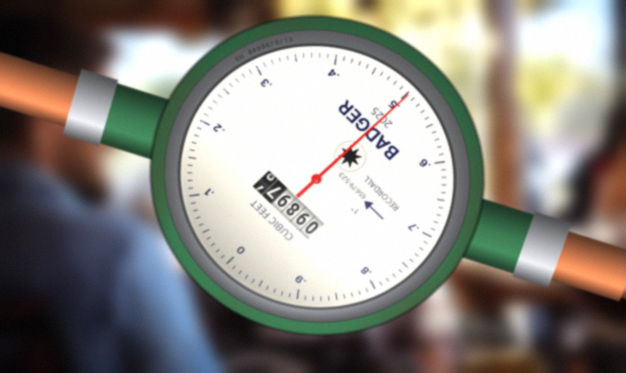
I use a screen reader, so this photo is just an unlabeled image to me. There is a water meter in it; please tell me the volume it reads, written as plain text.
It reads 98977.50 ft³
